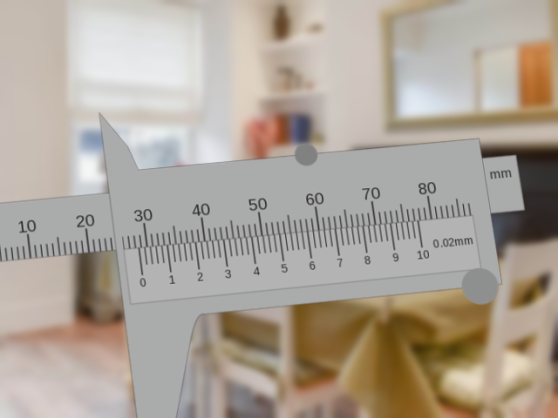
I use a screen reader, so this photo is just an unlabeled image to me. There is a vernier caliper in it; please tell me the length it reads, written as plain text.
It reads 28.6 mm
